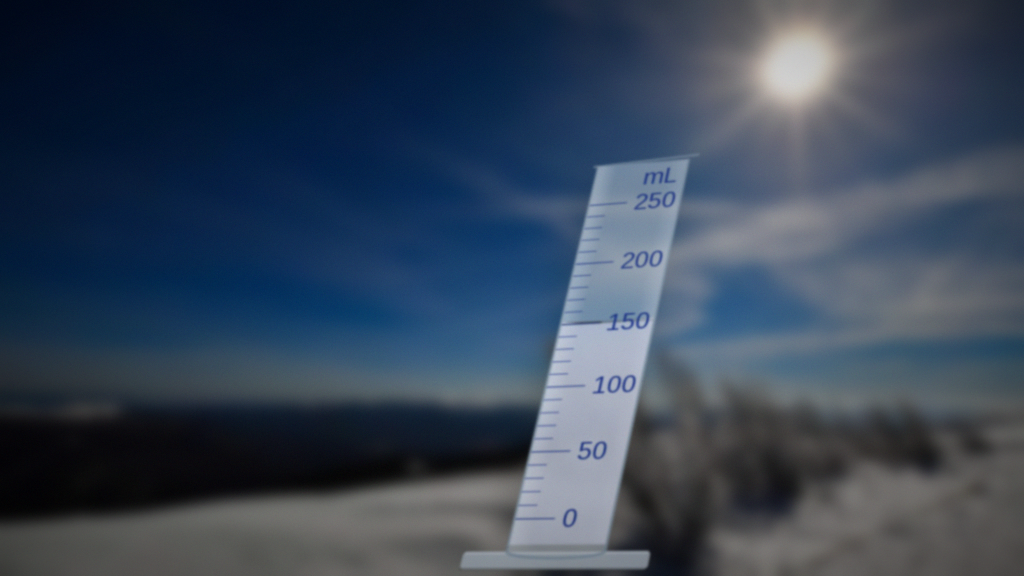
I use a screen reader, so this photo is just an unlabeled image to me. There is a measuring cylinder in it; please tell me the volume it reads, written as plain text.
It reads 150 mL
